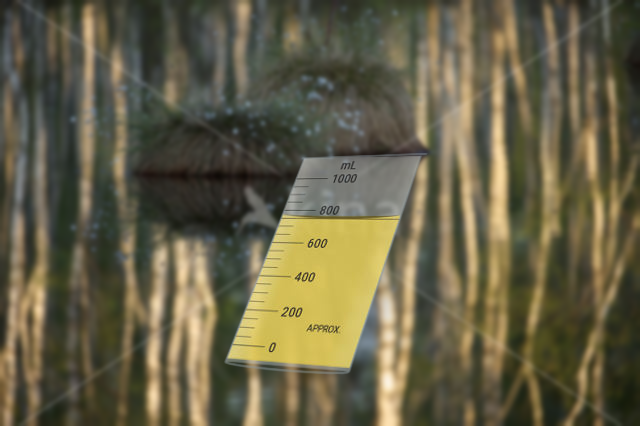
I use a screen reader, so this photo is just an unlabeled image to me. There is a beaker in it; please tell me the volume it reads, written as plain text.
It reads 750 mL
